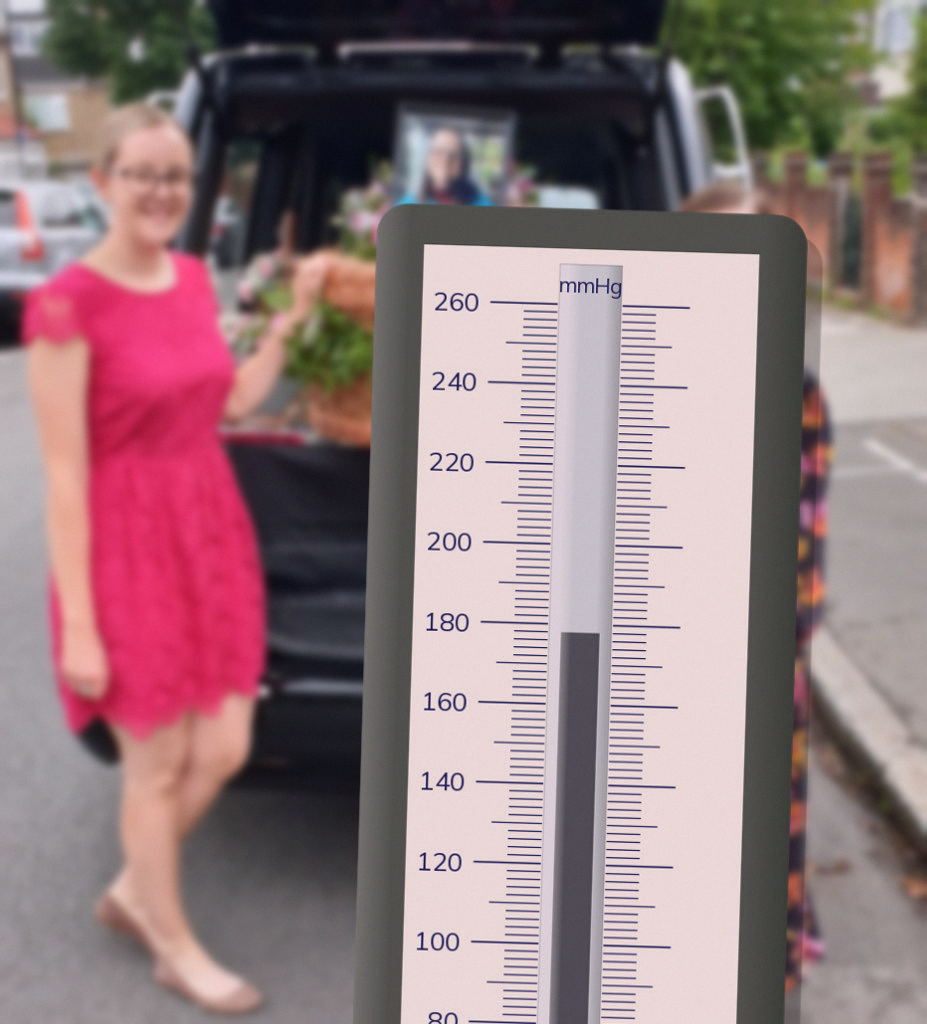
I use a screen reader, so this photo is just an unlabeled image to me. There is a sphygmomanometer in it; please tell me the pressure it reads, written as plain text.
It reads 178 mmHg
